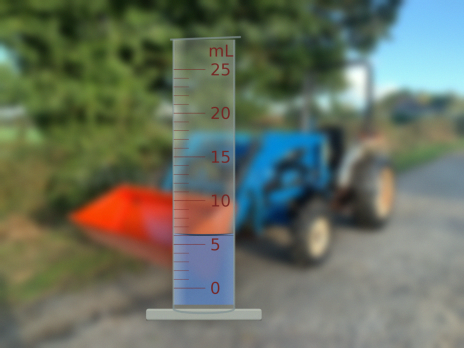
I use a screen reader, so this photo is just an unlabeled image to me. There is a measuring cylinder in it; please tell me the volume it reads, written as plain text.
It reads 6 mL
